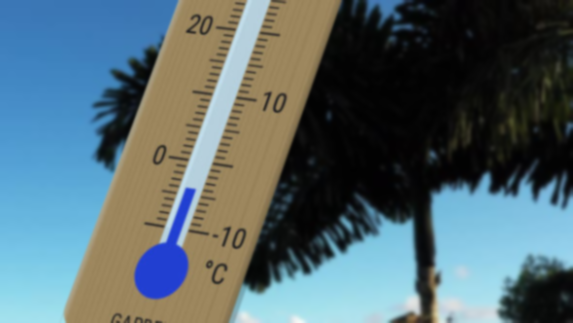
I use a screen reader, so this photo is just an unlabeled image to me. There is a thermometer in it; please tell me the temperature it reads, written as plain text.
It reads -4 °C
